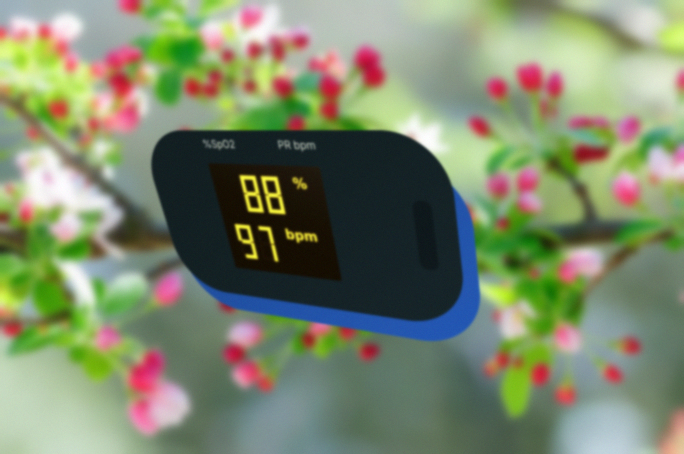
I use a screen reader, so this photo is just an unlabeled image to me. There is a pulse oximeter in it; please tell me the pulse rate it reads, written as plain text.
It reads 97 bpm
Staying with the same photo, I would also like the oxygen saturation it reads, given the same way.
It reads 88 %
